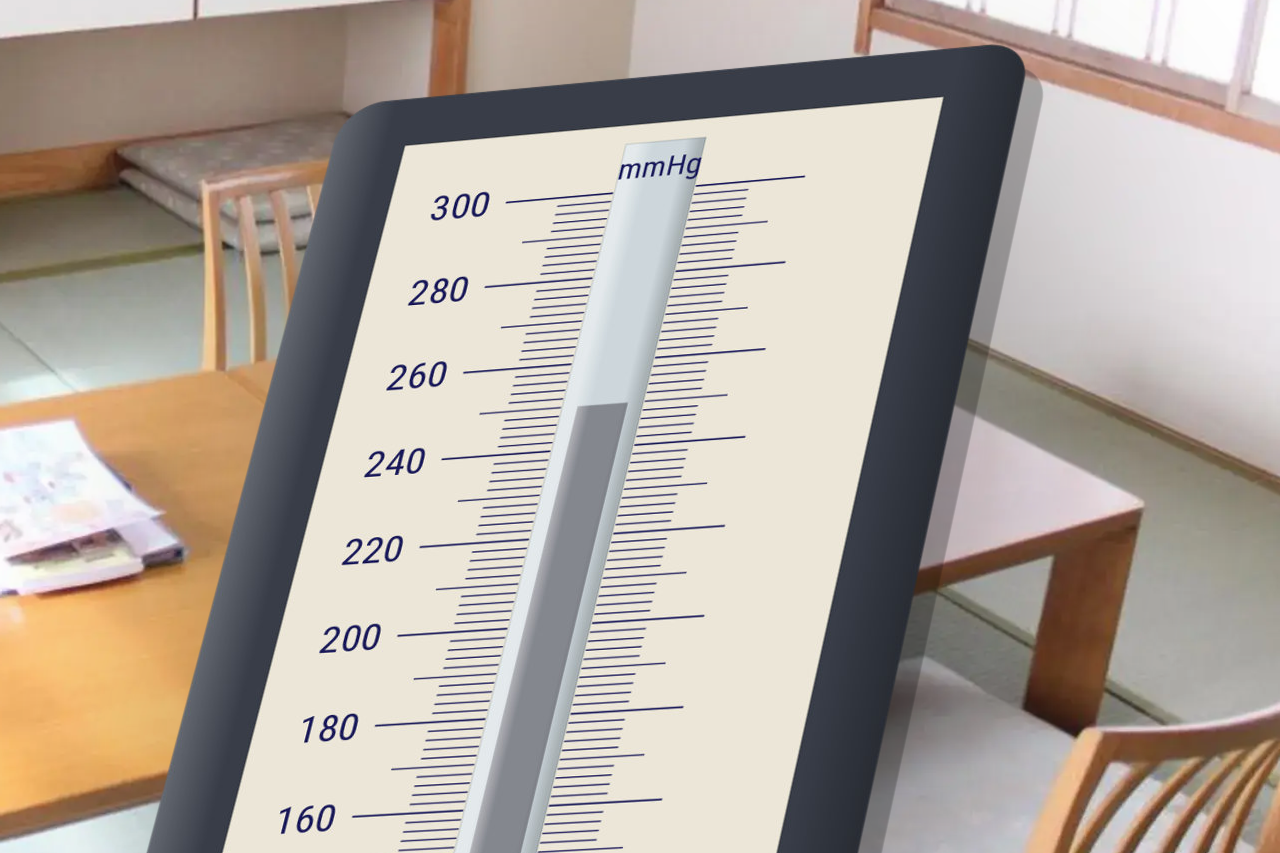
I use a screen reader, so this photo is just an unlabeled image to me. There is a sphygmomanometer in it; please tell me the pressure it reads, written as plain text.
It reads 250 mmHg
